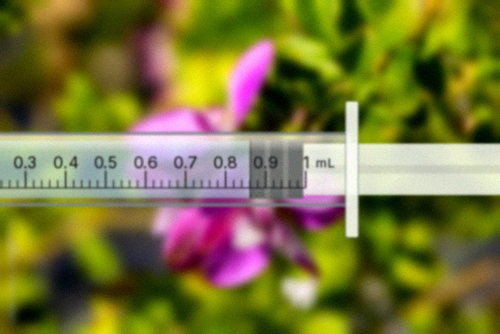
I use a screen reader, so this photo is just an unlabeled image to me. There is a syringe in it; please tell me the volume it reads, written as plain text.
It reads 0.86 mL
